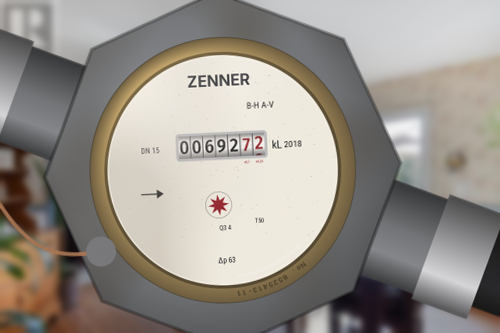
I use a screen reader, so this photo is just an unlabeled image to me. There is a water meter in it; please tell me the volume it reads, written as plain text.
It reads 692.72 kL
